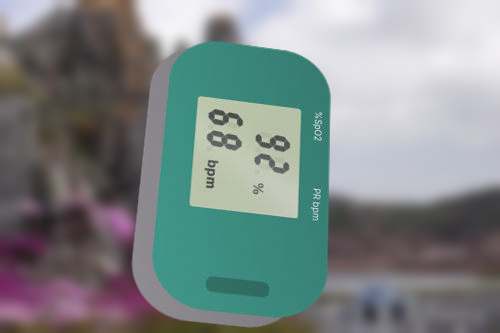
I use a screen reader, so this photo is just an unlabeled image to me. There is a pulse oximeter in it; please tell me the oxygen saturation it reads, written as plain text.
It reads 92 %
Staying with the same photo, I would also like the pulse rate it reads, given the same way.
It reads 68 bpm
